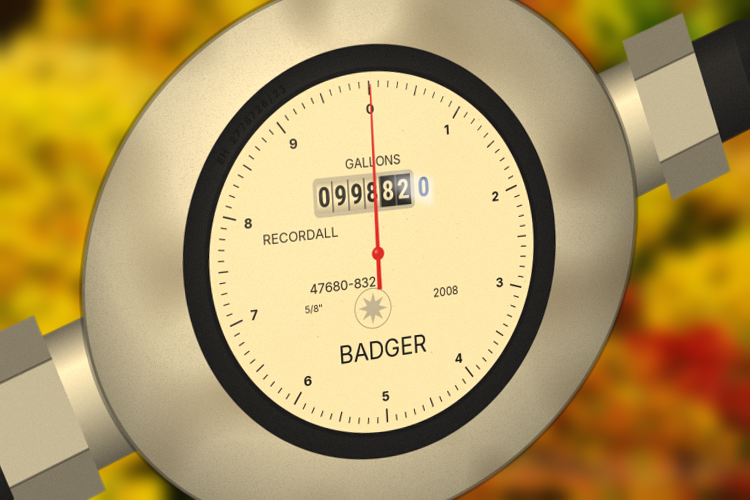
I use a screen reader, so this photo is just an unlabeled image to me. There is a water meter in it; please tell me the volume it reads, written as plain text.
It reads 998820.0 gal
